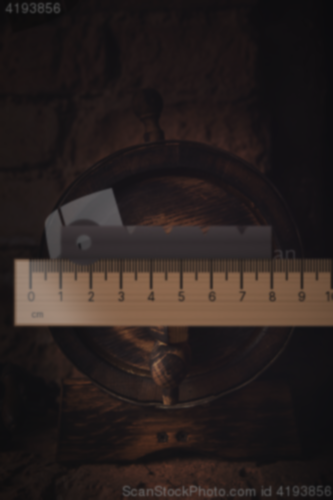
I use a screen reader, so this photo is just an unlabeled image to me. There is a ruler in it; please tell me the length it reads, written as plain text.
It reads 7 cm
